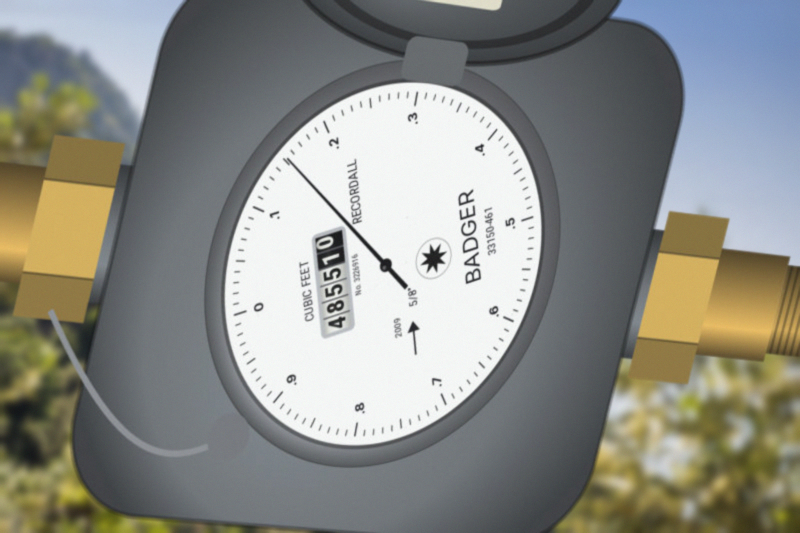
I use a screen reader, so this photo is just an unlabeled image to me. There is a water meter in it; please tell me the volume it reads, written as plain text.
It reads 485510.15 ft³
